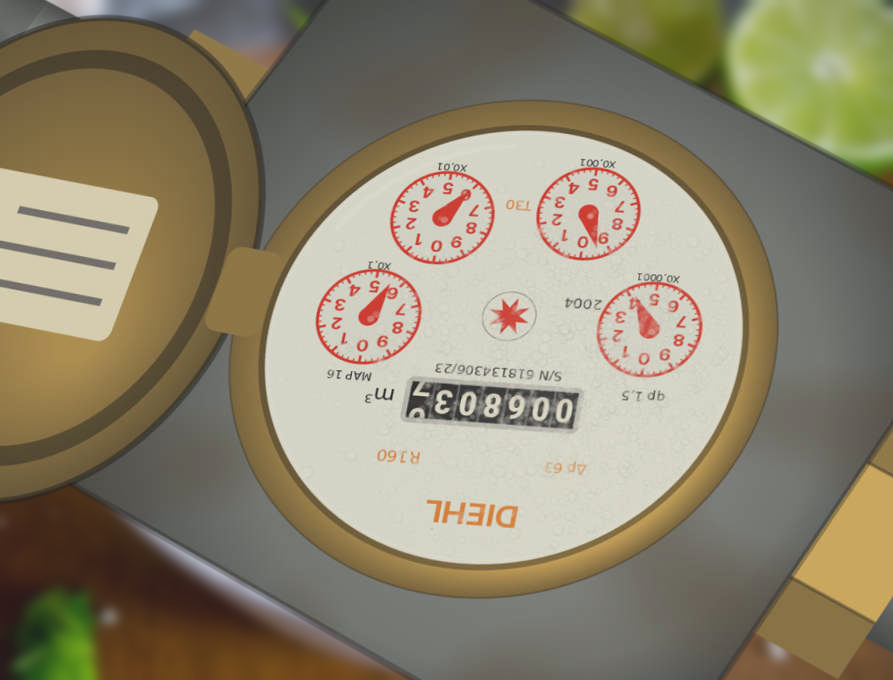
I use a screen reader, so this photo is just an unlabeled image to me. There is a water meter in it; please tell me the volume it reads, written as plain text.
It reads 68036.5594 m³
